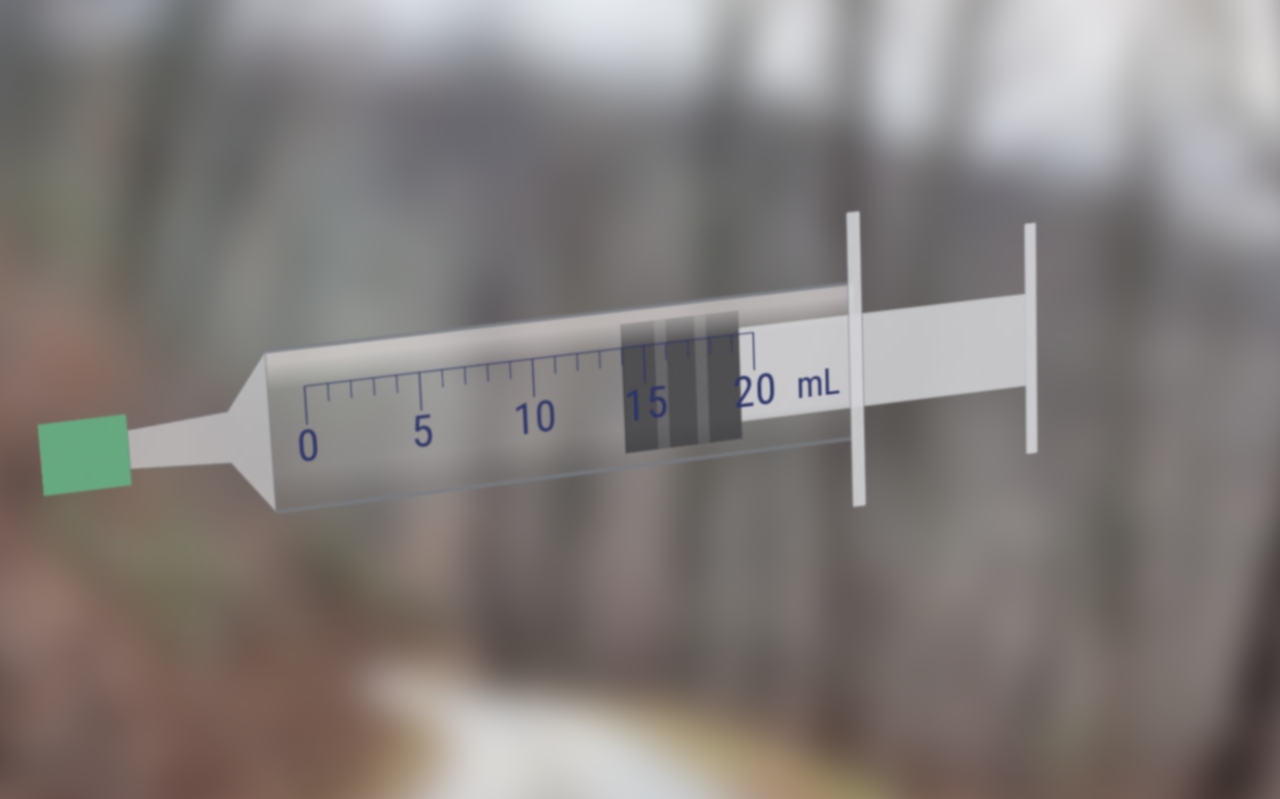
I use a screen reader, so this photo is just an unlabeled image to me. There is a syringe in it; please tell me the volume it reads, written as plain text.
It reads 14 mL
